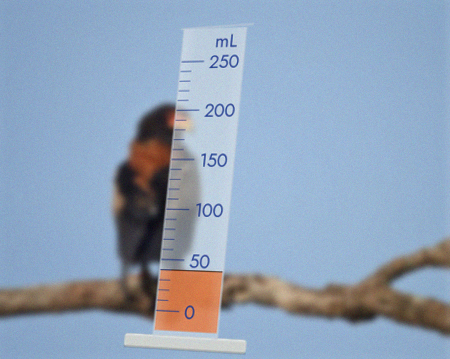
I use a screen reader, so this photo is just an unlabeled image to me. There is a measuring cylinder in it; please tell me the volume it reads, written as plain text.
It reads 40 mL
